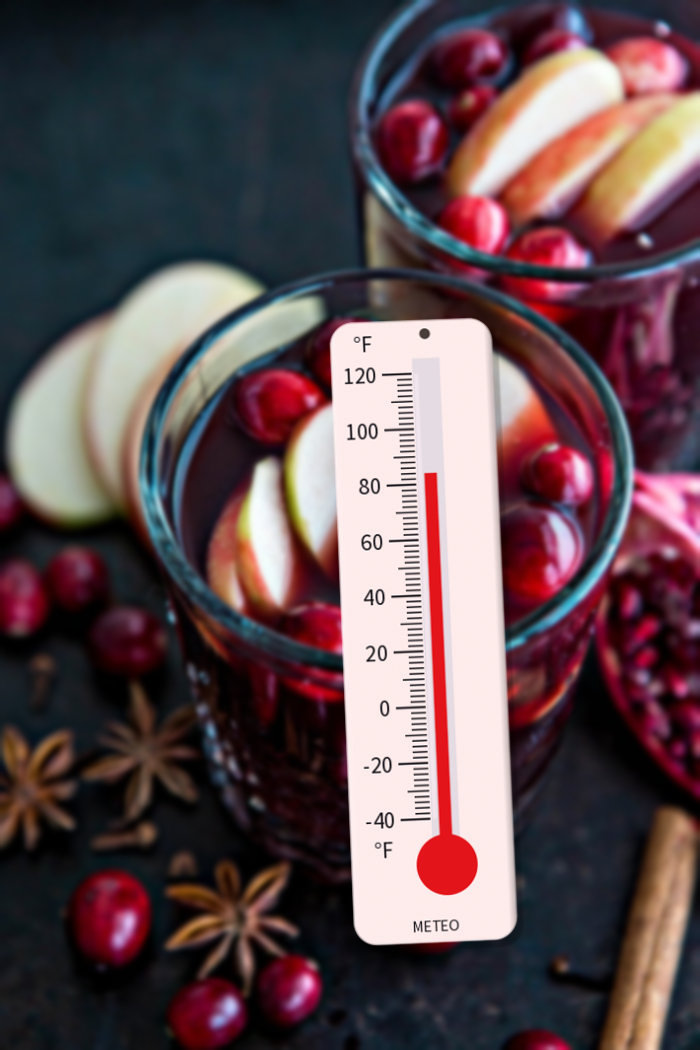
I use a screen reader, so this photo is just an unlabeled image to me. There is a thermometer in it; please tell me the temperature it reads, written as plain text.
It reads 84 °F
